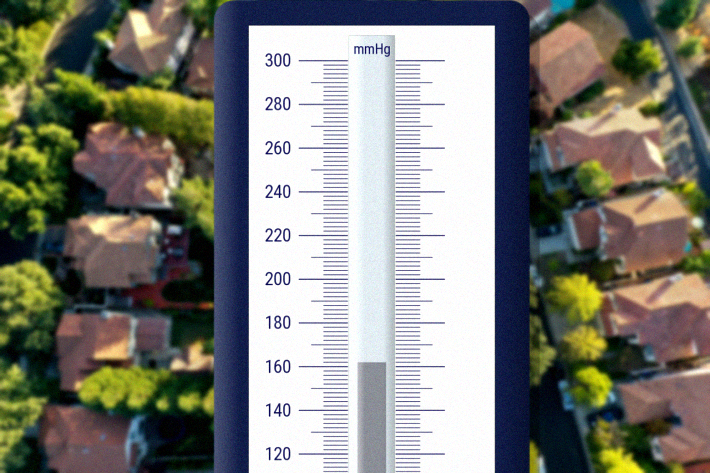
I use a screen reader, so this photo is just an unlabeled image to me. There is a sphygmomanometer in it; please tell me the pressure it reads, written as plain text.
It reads 162 mmHg
